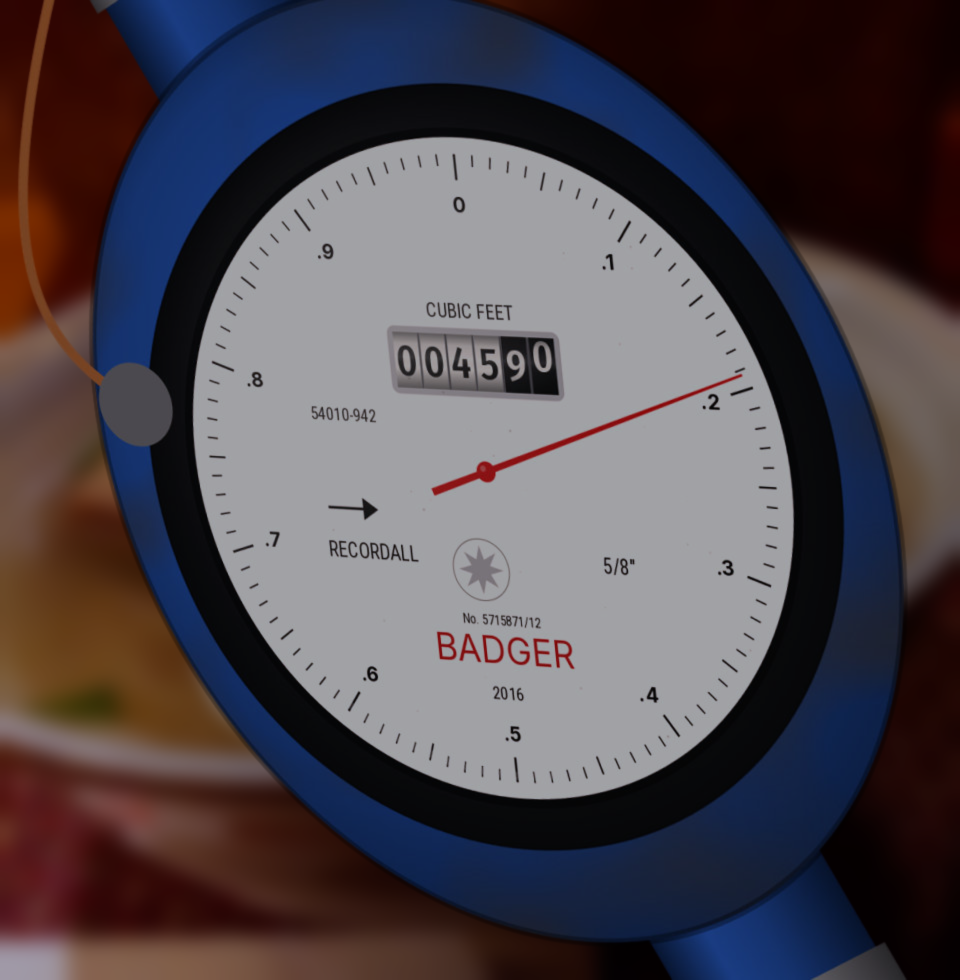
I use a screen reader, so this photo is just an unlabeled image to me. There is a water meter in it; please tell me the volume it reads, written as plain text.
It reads 4590.19 ft³
